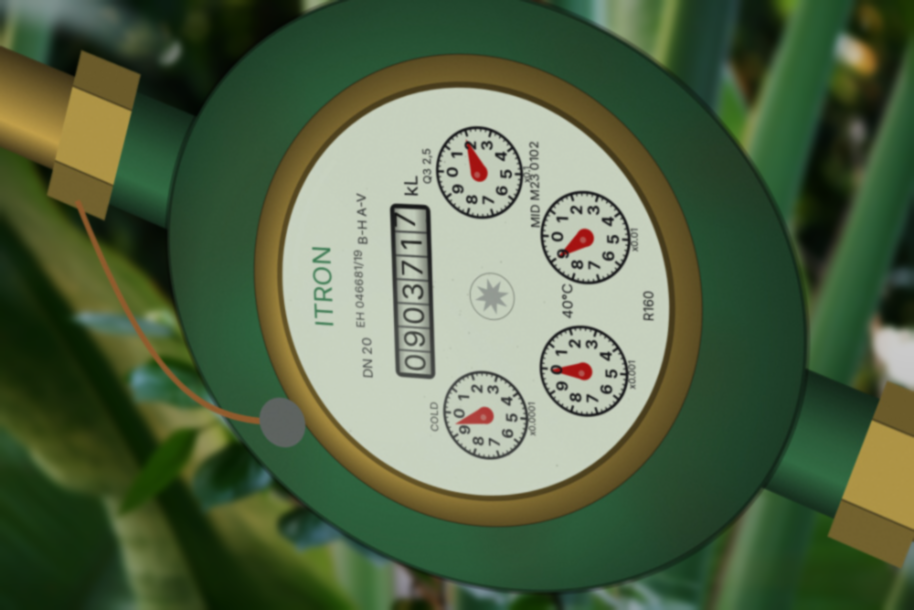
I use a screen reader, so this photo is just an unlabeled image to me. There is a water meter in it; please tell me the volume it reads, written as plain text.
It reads 903717.1899 kL
